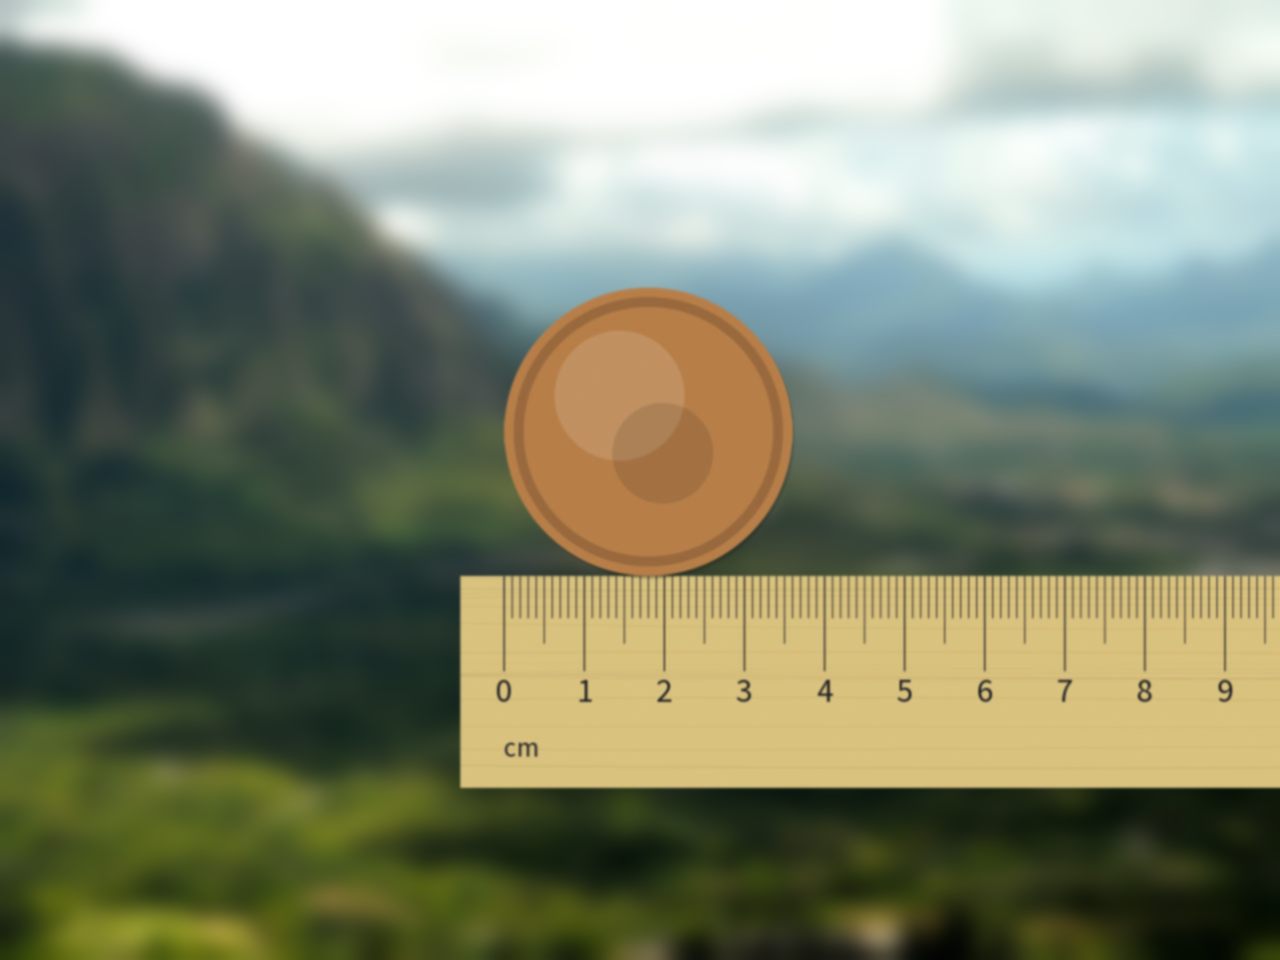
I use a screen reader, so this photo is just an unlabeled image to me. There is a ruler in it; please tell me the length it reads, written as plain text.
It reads 3.6 cm
